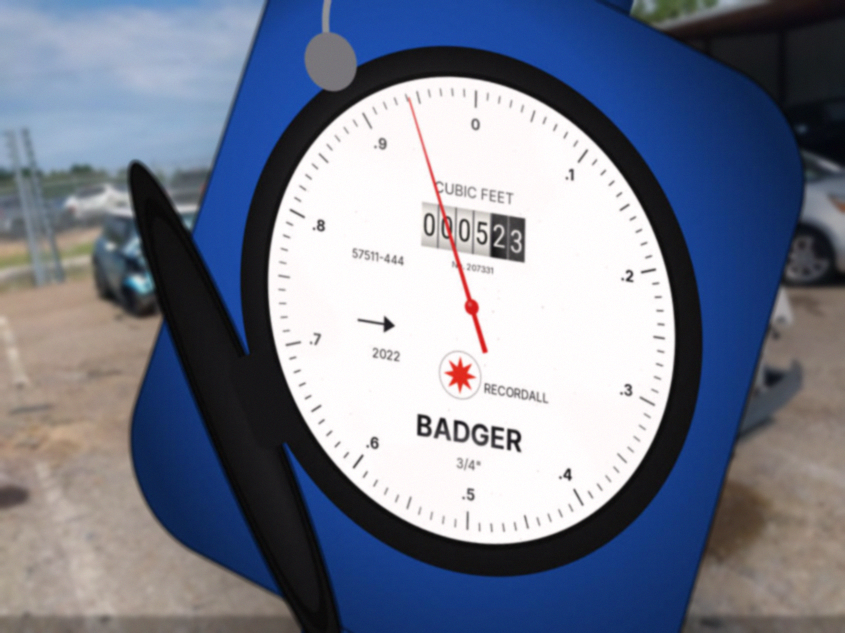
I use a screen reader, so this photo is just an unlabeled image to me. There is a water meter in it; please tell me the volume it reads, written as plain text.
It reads 522.94 ft³
